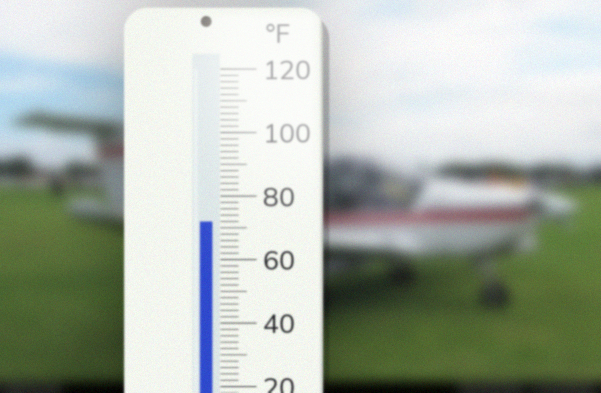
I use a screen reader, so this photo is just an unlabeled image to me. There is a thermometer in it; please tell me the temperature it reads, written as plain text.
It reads 72 °F
